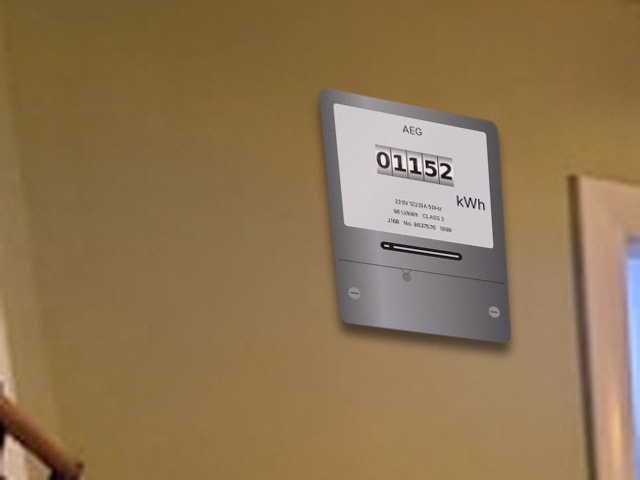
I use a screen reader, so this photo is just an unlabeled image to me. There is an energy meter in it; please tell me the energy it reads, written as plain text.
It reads 1152 kWh
